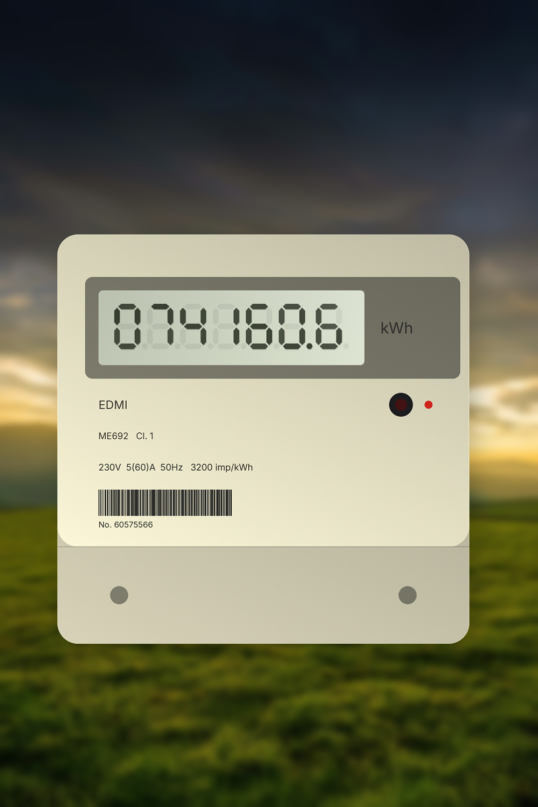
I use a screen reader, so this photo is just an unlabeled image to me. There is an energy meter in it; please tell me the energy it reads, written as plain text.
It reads 74160.6 kWh
